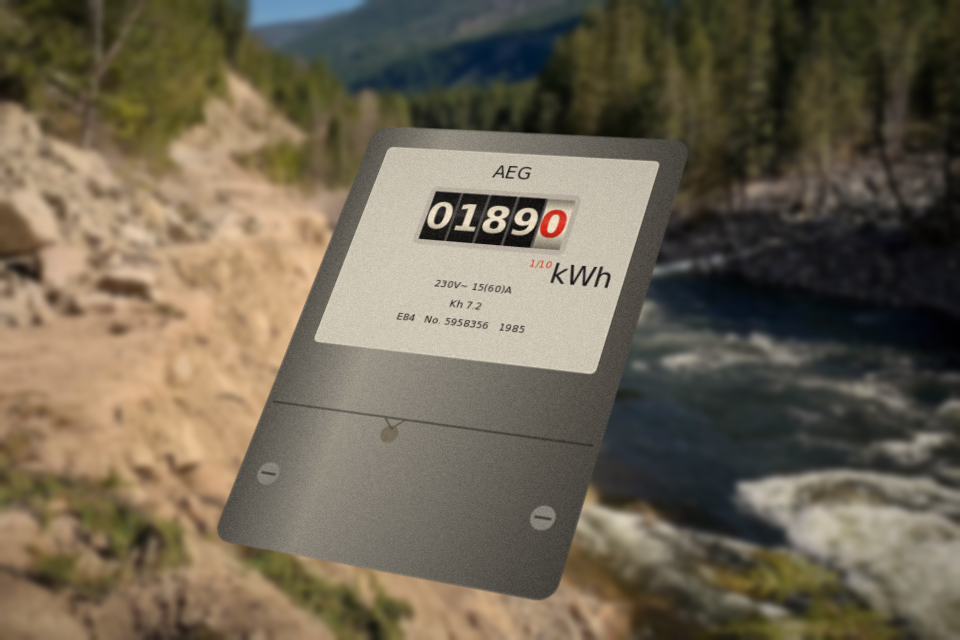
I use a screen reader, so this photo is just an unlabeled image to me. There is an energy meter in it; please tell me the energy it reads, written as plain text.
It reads 189.0 kWh
